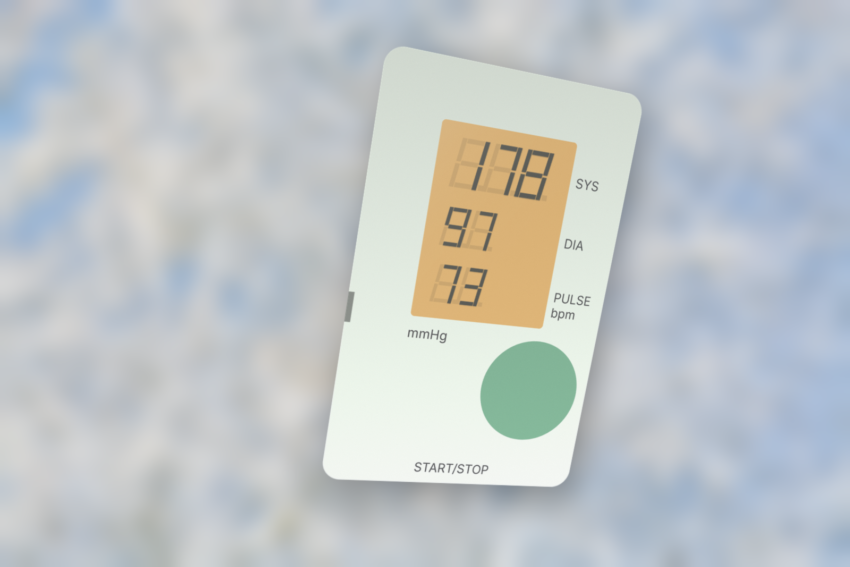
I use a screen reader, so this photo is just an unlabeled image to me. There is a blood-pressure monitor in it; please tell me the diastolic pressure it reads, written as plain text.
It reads 97 mmHg
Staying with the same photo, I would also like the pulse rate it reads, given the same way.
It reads 73 bpm
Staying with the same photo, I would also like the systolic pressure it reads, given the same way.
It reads 178 mmHg
